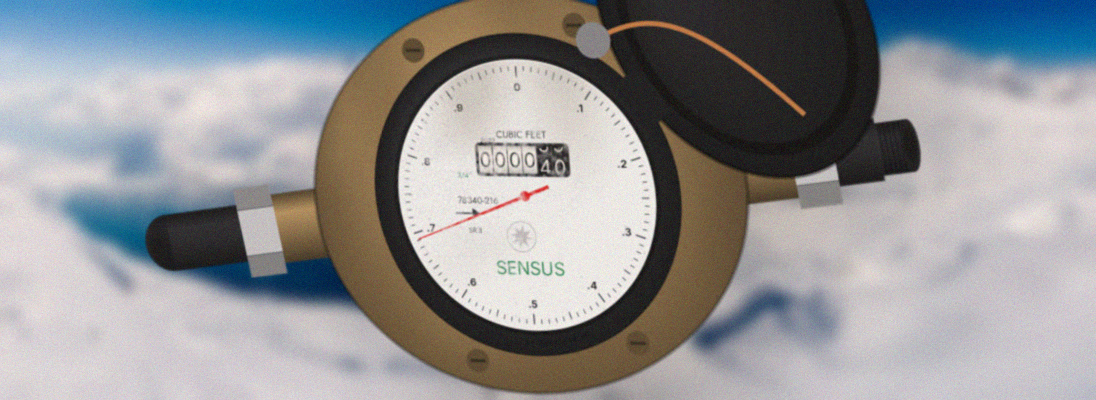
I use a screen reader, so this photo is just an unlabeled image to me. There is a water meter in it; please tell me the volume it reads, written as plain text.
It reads 39.69 ft³
